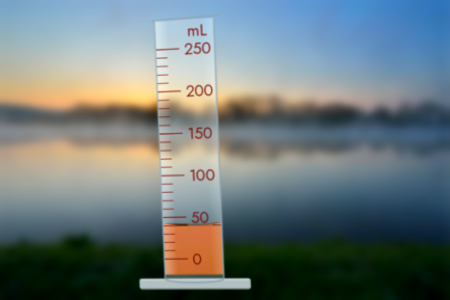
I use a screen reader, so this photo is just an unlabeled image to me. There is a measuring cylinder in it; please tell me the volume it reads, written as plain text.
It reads 40 mL
